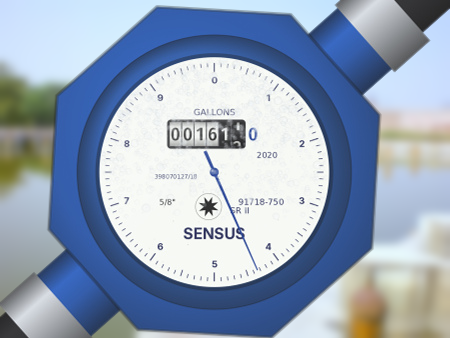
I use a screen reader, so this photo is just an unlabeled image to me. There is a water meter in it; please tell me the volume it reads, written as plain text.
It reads 16114.3 gal
